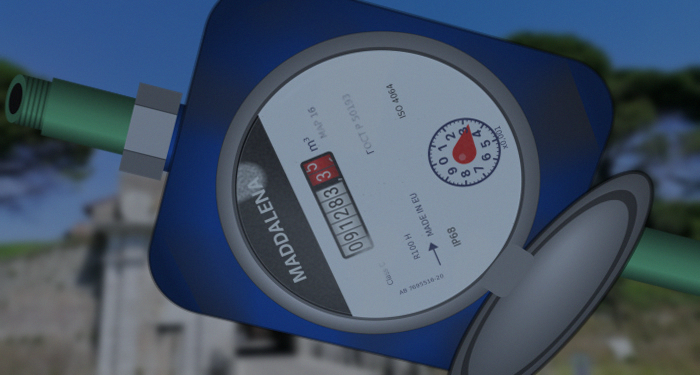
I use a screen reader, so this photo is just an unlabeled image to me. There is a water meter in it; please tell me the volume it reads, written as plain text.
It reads 91283.353 m³
